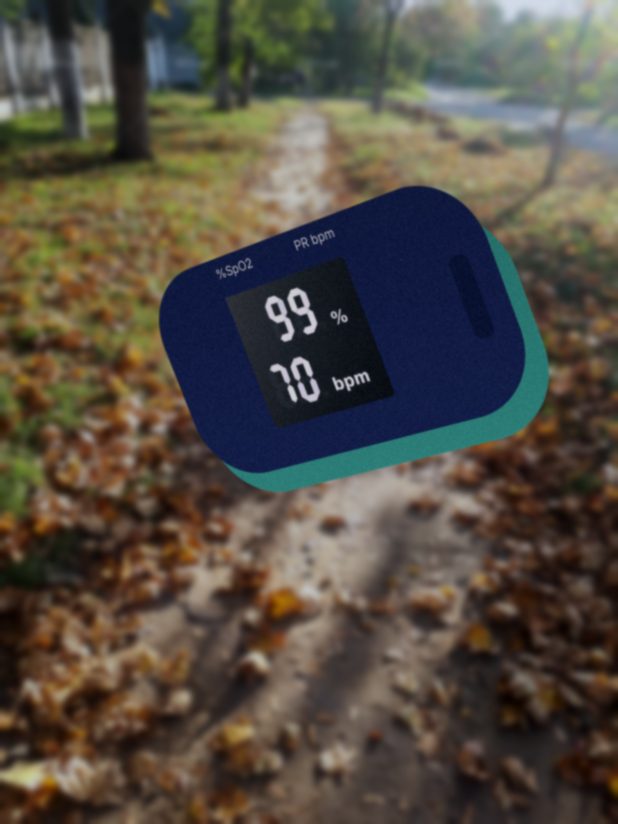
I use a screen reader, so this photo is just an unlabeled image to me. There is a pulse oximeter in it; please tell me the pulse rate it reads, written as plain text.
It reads 70 bpm
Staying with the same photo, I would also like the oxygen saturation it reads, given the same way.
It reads 99 %
